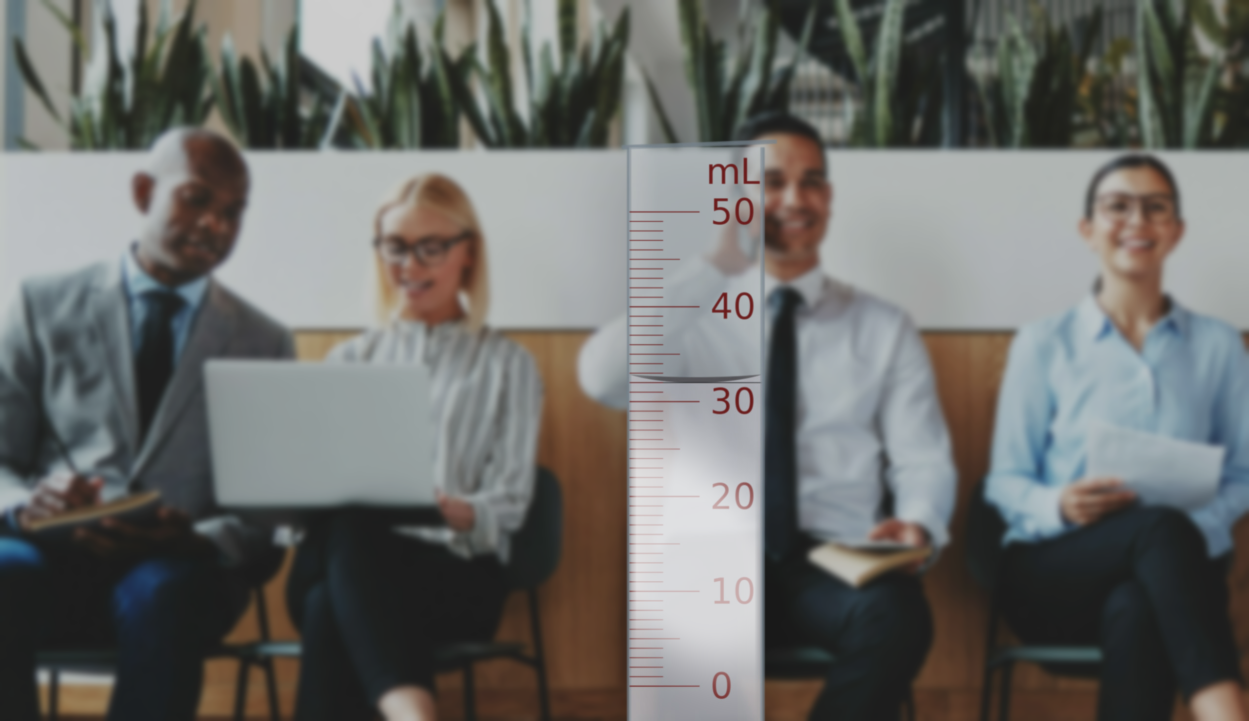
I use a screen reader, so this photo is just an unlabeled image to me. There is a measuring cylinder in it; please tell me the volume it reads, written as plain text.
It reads 32 mL
